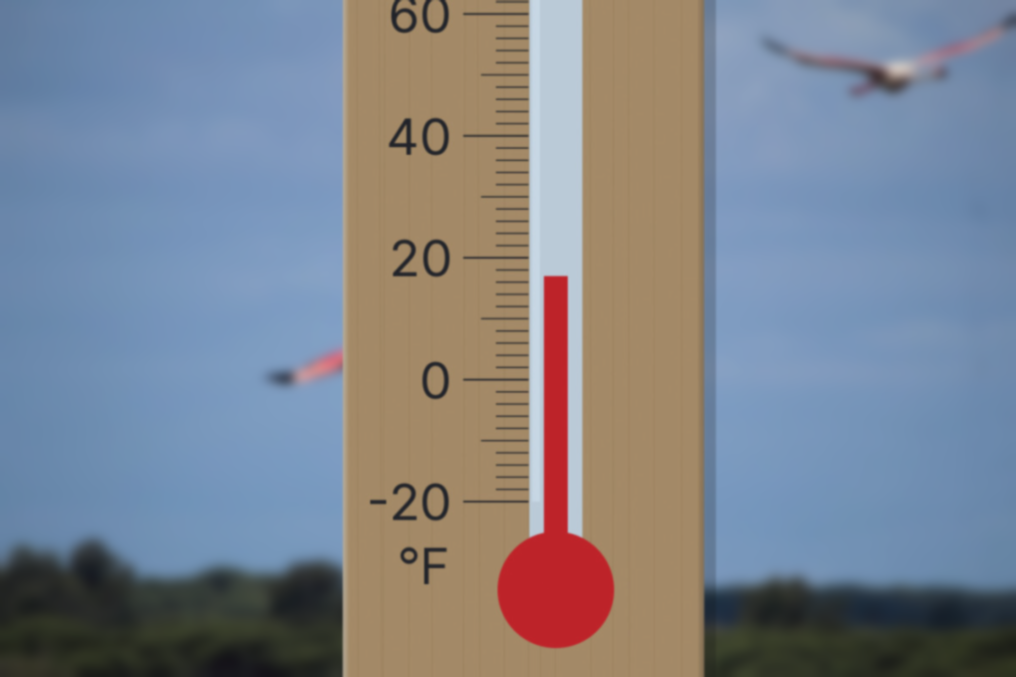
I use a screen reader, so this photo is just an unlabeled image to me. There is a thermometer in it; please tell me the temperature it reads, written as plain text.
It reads 17 °F
